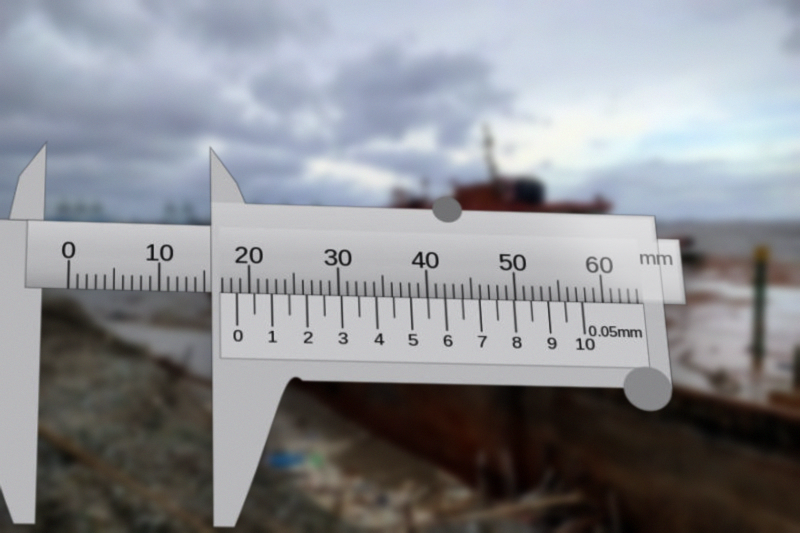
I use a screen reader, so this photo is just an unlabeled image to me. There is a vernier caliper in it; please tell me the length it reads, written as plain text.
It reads 18.6 mm
